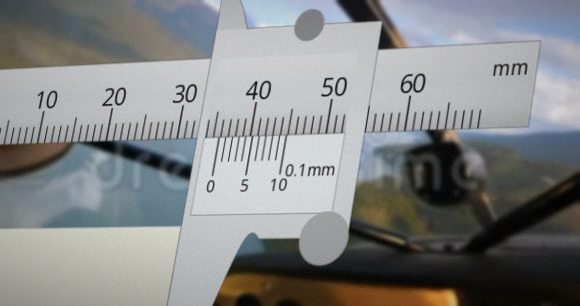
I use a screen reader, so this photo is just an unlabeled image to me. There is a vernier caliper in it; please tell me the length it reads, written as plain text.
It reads 35.8 mm
